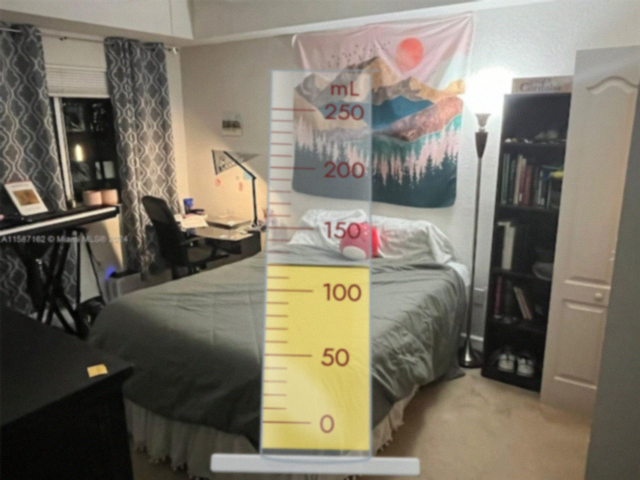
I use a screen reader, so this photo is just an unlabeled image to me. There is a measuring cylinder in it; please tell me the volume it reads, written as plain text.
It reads 120 mL
